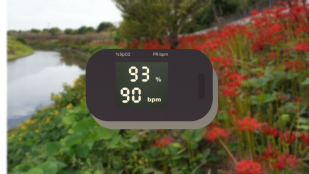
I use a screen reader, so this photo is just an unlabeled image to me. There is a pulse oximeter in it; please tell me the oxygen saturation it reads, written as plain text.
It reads 93 %
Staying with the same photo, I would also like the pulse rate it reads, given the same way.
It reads 90 bpm
